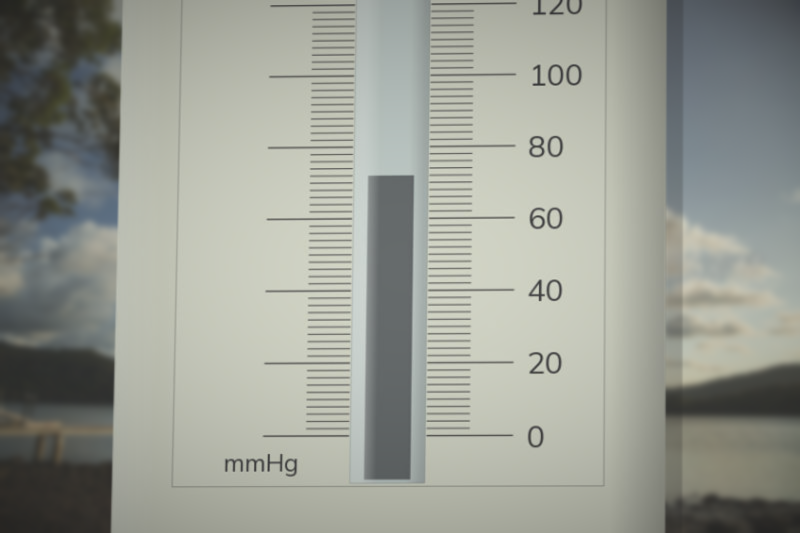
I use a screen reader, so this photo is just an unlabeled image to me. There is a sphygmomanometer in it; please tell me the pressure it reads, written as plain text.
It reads 72 mmHg
